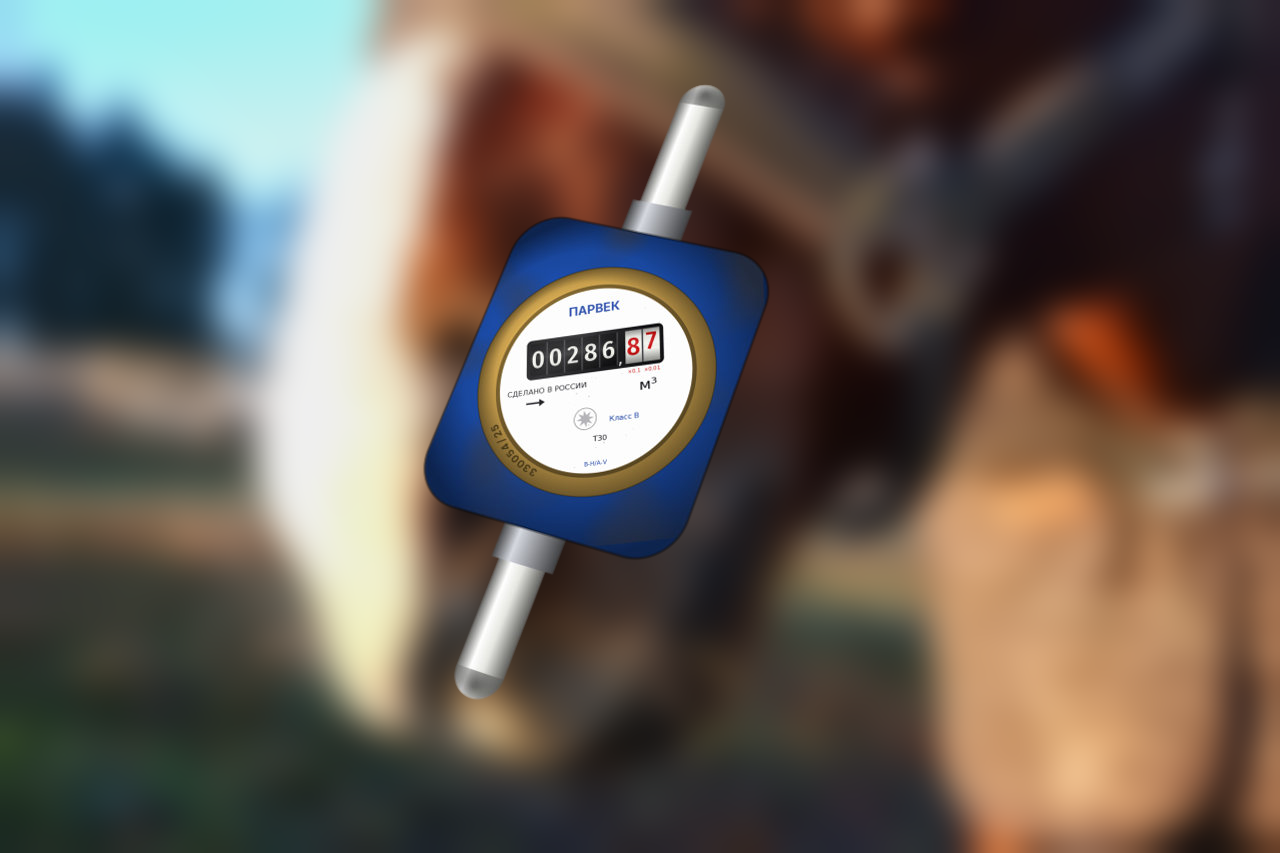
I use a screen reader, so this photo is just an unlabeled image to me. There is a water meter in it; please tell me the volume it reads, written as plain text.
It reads 286.87 m³
